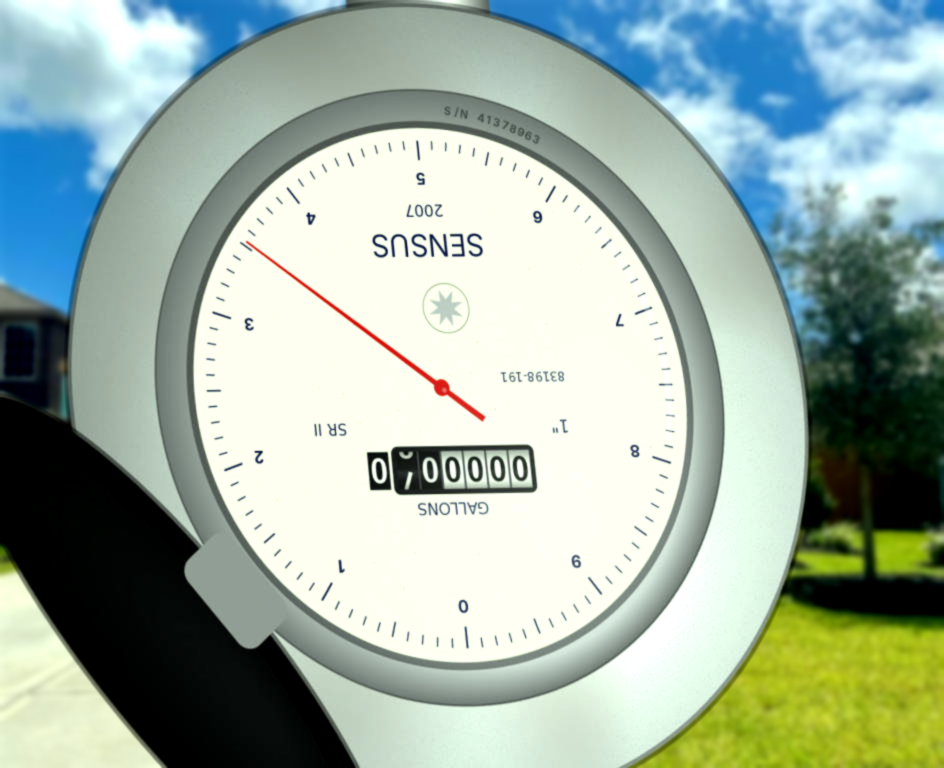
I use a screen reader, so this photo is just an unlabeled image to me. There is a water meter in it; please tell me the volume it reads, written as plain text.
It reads 73.5 gal
